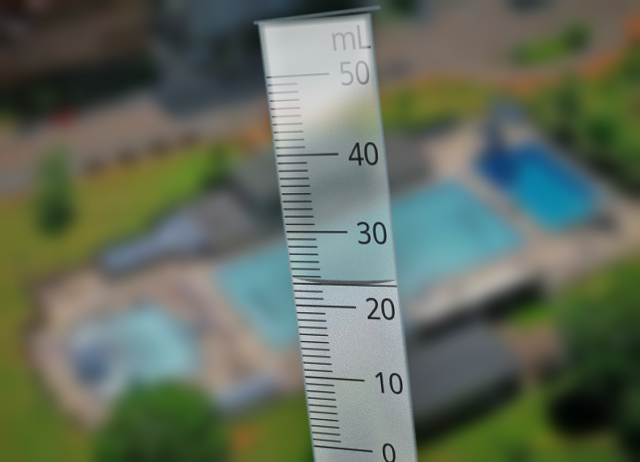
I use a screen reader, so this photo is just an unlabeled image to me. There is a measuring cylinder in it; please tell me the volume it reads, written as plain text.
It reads 23 mL
